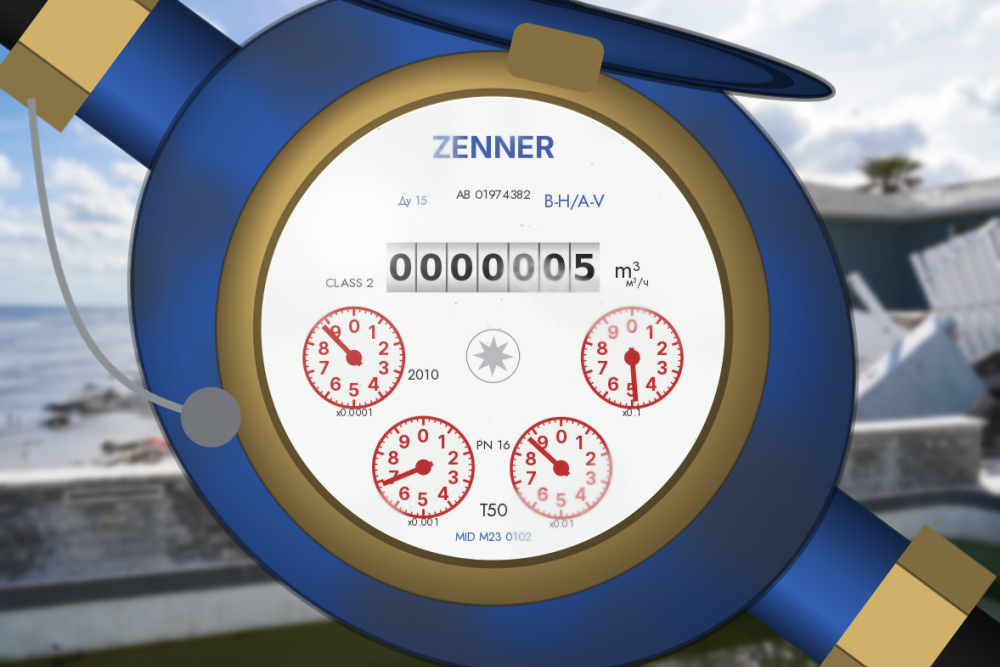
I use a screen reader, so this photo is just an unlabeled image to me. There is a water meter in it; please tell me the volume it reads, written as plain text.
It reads 5.4868 m³
